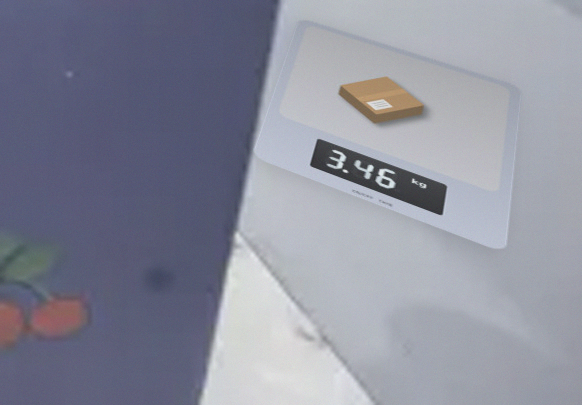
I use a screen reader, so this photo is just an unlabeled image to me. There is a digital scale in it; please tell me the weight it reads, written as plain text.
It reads 3.46 kg
